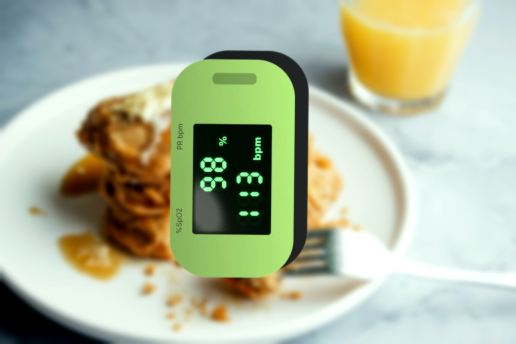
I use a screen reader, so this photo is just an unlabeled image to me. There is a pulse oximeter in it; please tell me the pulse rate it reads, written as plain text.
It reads 113 bpm
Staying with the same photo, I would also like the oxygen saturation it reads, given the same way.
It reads 98 %
